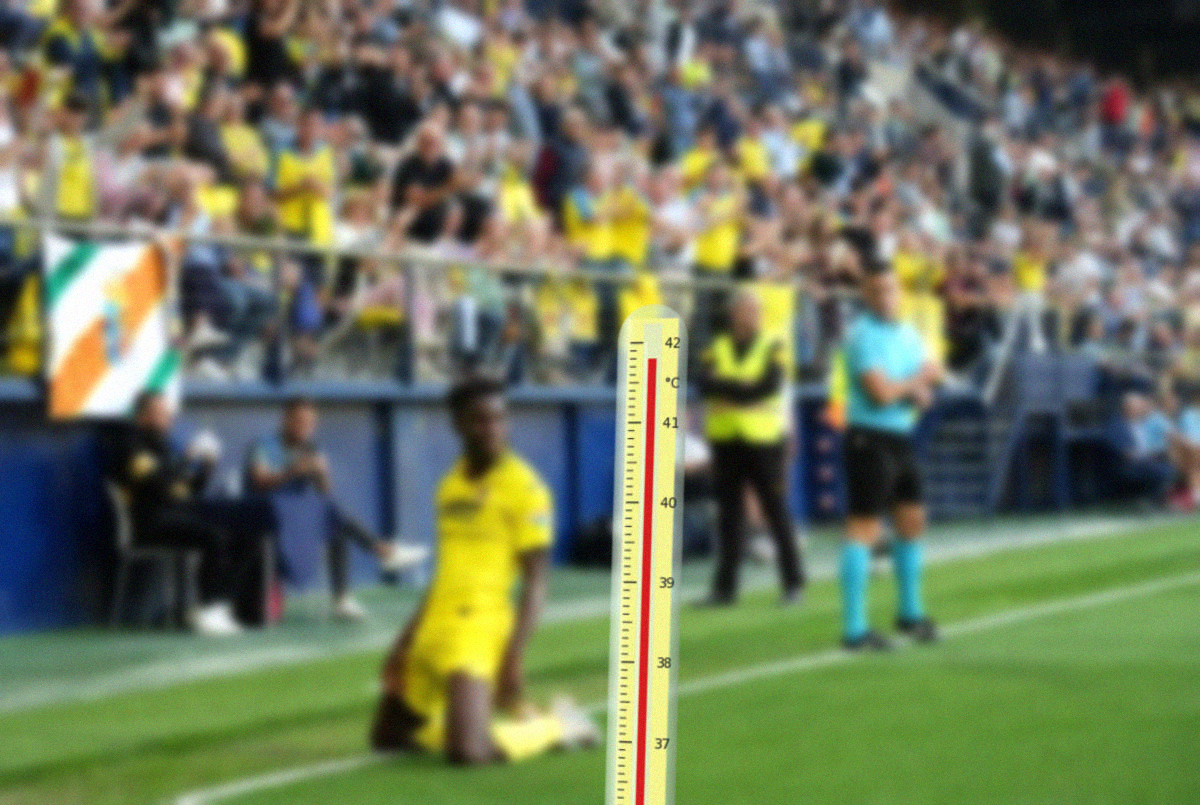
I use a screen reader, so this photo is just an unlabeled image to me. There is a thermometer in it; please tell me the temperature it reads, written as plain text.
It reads 41.8 °C
